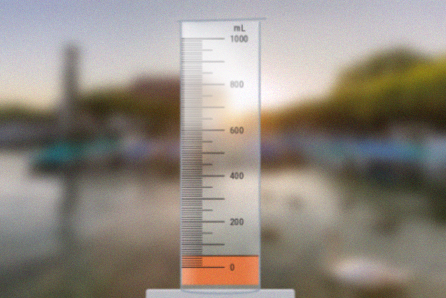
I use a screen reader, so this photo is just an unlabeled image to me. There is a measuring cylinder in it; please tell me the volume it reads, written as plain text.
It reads 50 mL
